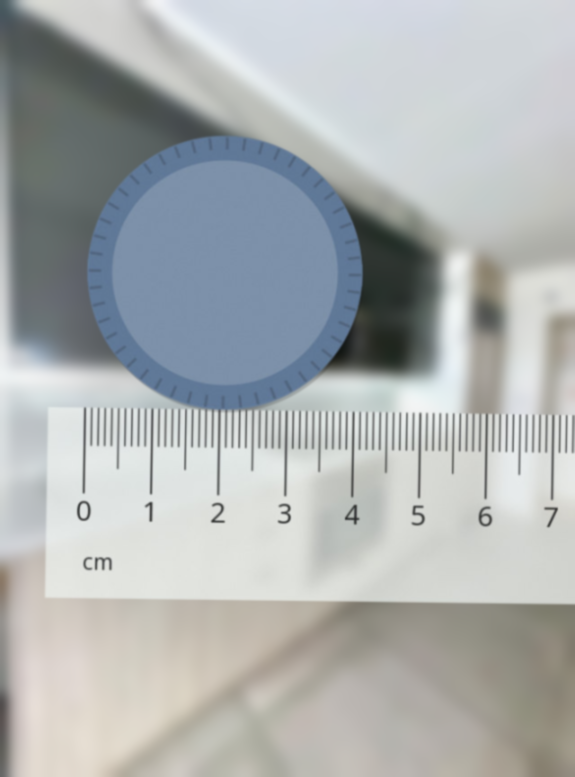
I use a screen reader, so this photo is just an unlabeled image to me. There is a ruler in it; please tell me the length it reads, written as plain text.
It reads 4.1 cm
